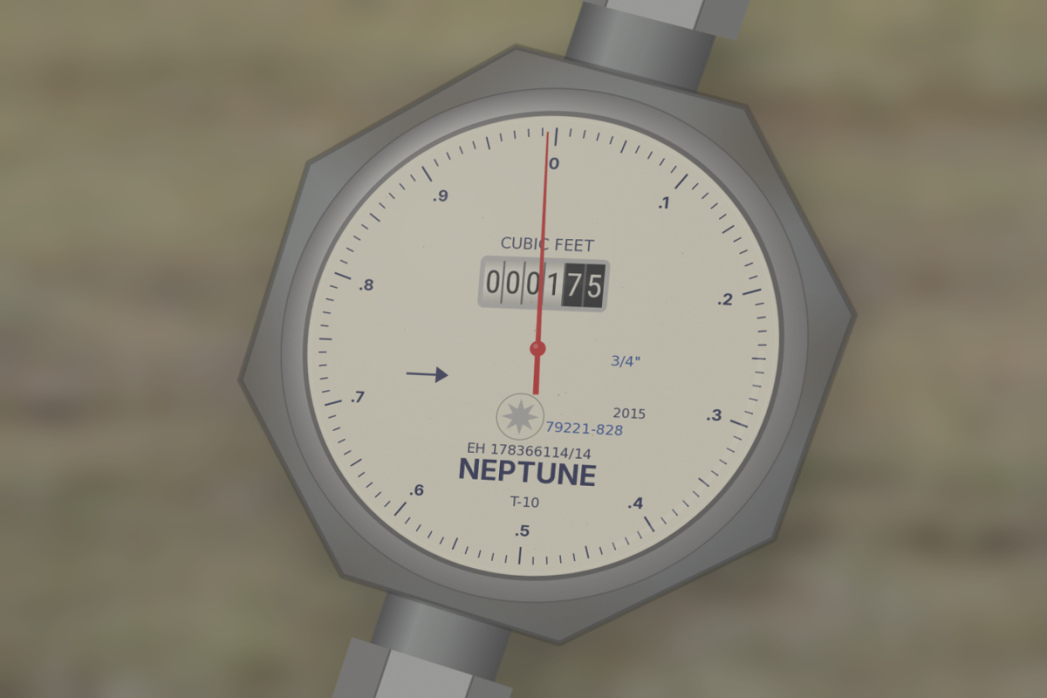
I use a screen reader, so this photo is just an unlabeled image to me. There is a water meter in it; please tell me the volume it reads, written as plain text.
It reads 174.99 ft³
